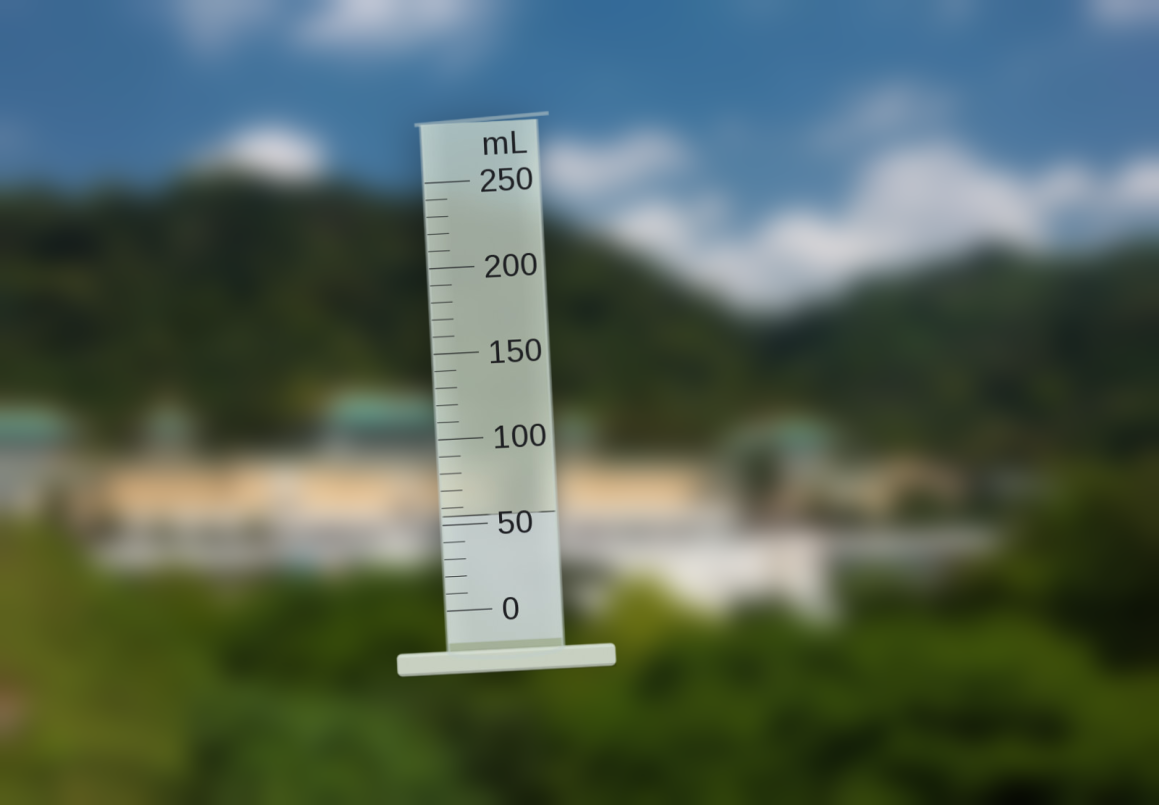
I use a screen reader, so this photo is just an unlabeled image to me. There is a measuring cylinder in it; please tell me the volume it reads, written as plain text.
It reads 55 mL
